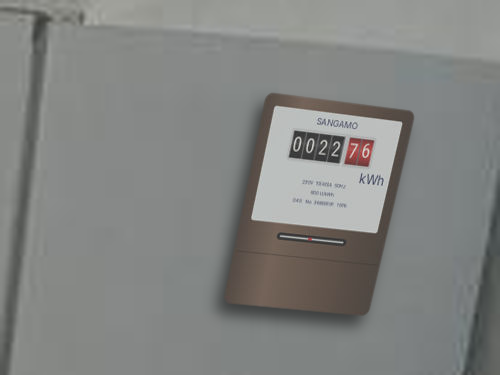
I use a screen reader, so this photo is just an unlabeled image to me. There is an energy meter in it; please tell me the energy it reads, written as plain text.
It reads 22.76 kWh
